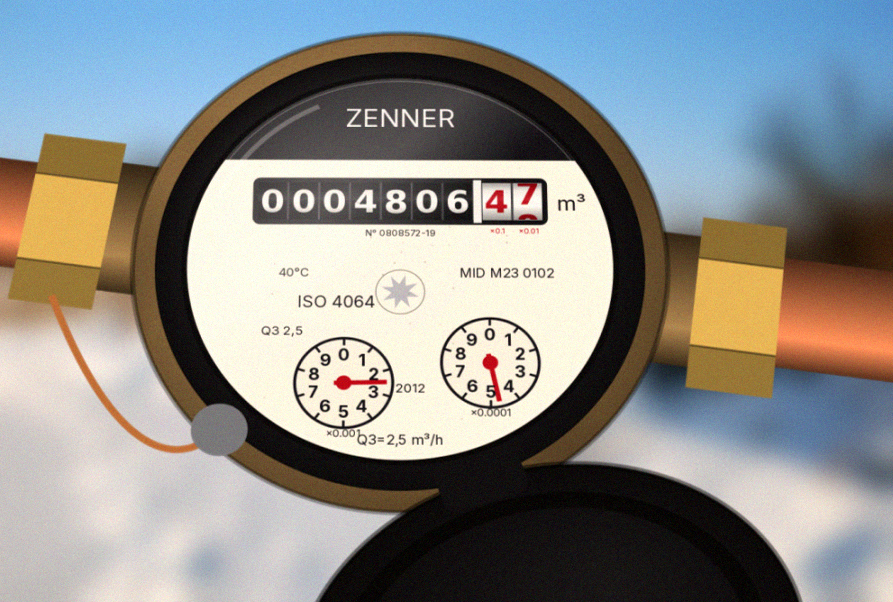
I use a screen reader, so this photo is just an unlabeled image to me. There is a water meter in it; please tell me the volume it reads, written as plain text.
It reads 4806.4724 m³
